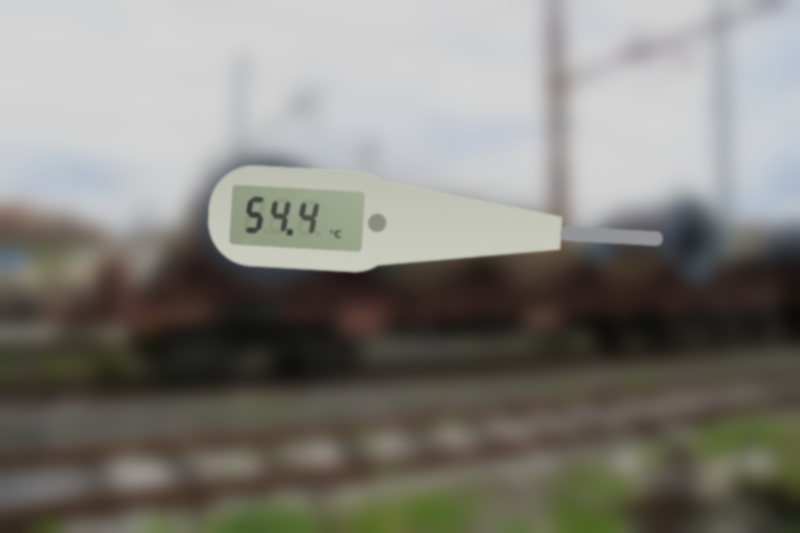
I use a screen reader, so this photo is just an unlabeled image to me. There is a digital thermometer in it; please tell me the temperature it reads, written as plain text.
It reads 54.4 °C
